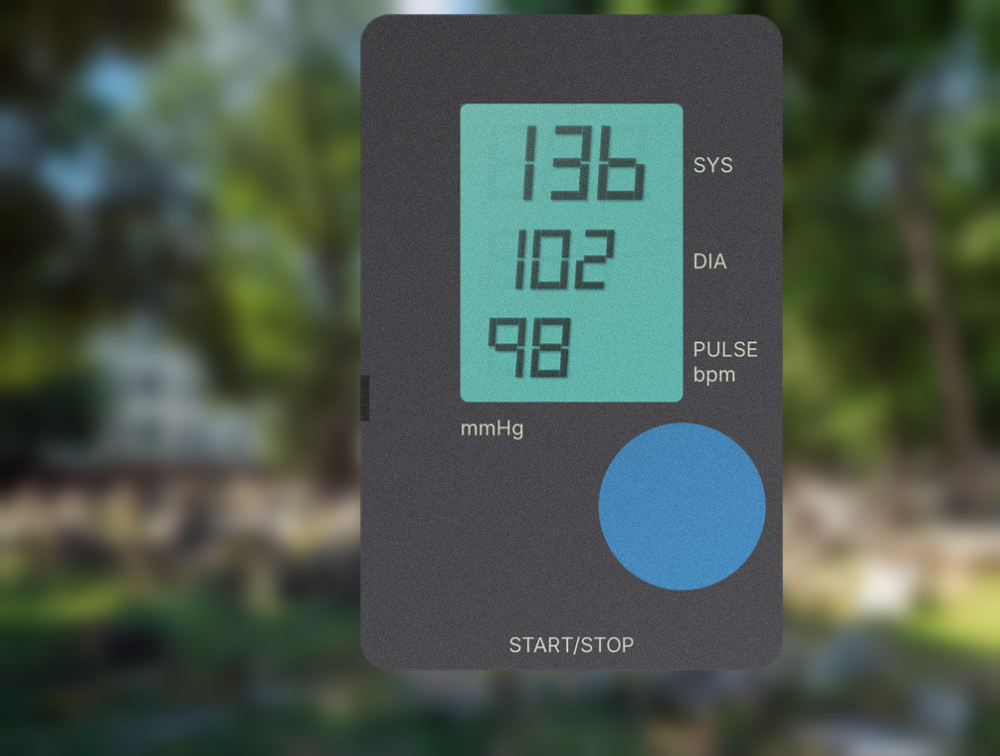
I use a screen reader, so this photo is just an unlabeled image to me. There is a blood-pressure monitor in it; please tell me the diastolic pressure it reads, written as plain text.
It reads 102 mmHg
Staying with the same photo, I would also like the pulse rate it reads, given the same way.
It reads 98 bpm
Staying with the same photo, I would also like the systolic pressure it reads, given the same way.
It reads 136 mmHg
